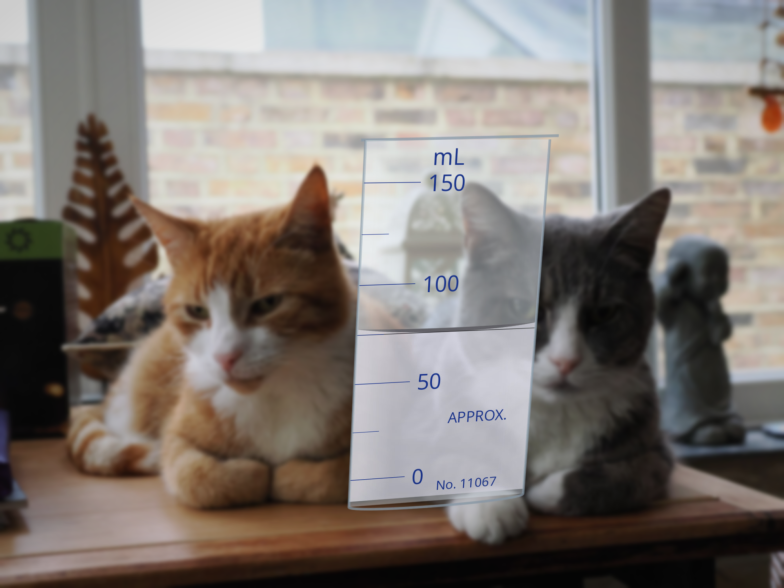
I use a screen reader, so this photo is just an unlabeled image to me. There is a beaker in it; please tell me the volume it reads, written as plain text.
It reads 75 mL
